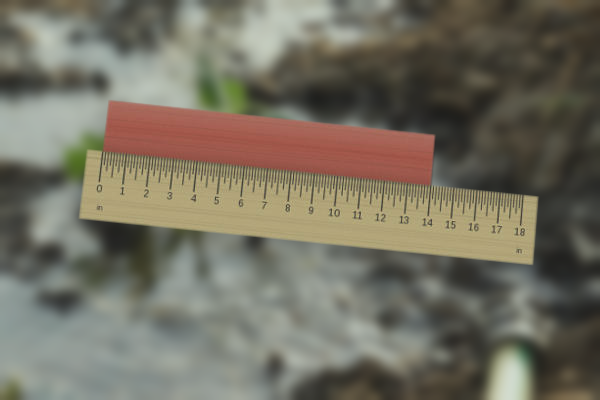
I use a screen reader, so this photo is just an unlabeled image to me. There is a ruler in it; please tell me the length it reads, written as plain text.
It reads 14 in
